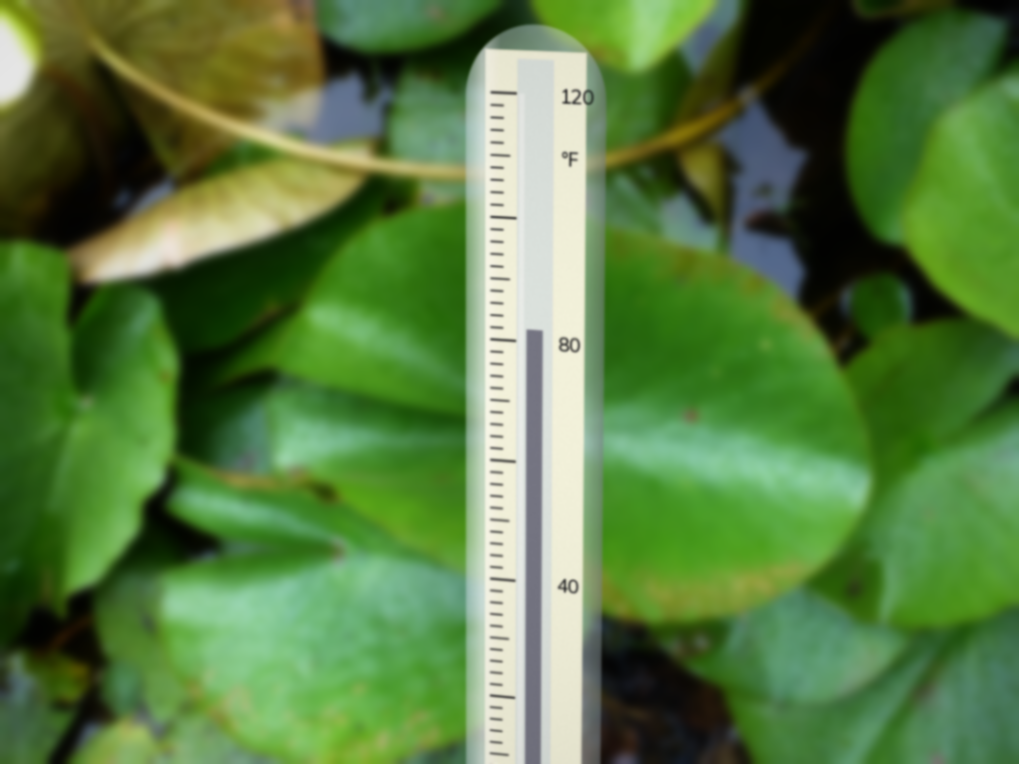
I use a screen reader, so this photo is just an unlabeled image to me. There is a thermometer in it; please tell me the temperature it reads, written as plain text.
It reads 82 °F
